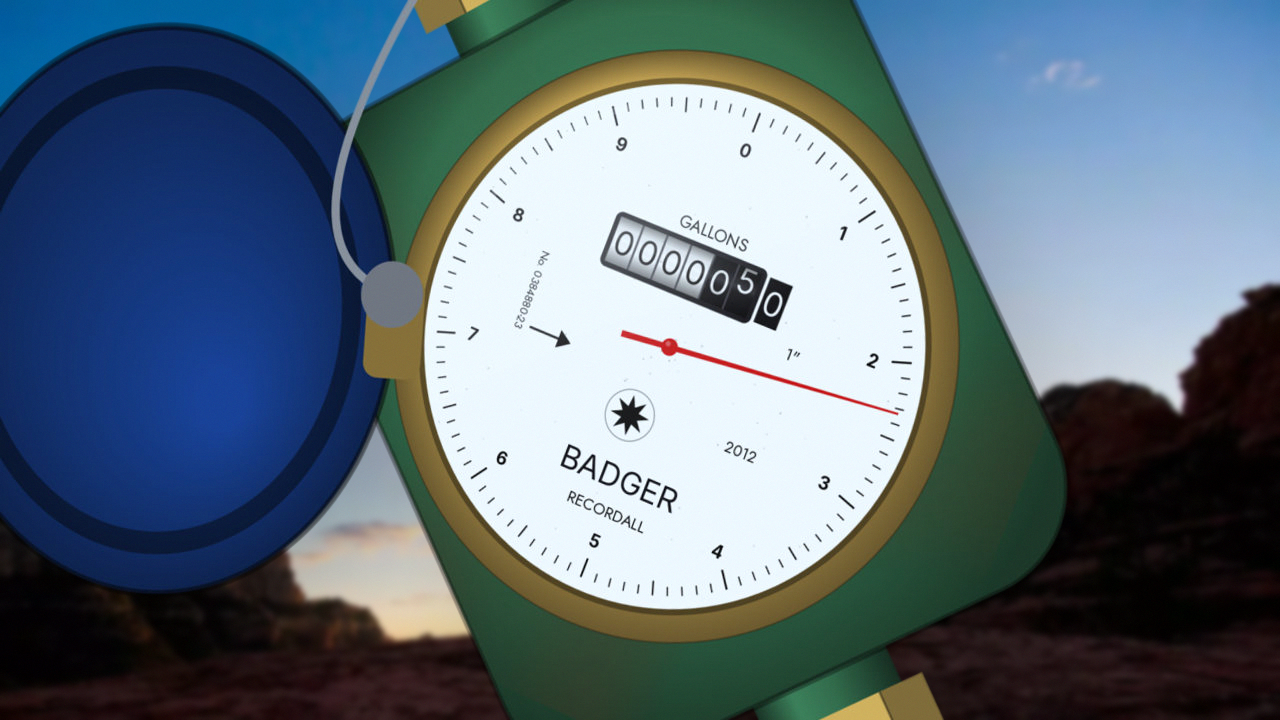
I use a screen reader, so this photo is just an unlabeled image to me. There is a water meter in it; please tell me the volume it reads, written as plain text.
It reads 52.3 gal
